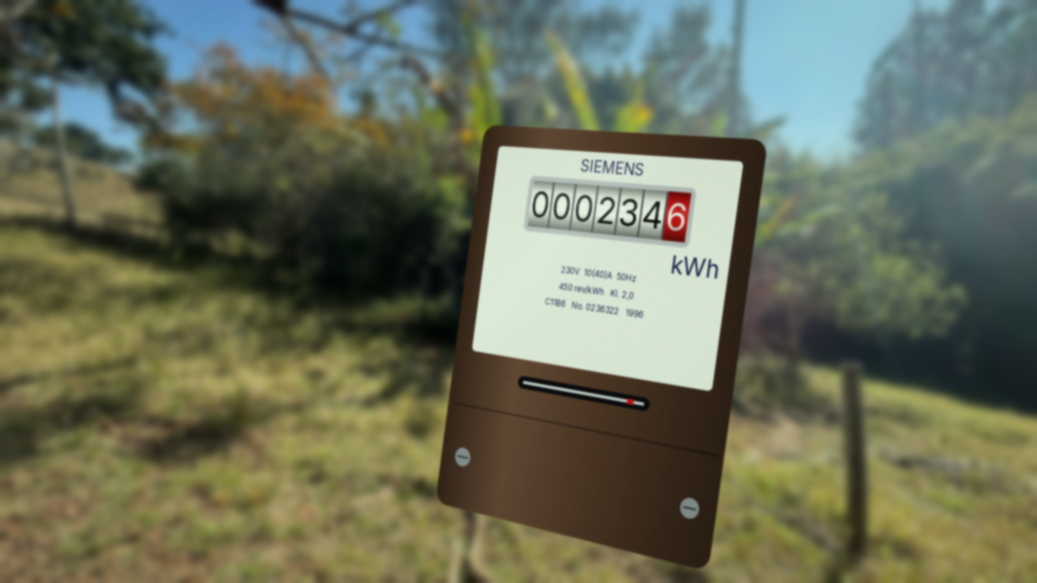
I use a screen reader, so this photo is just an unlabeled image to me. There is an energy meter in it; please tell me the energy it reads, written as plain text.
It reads 234.6 kWh
